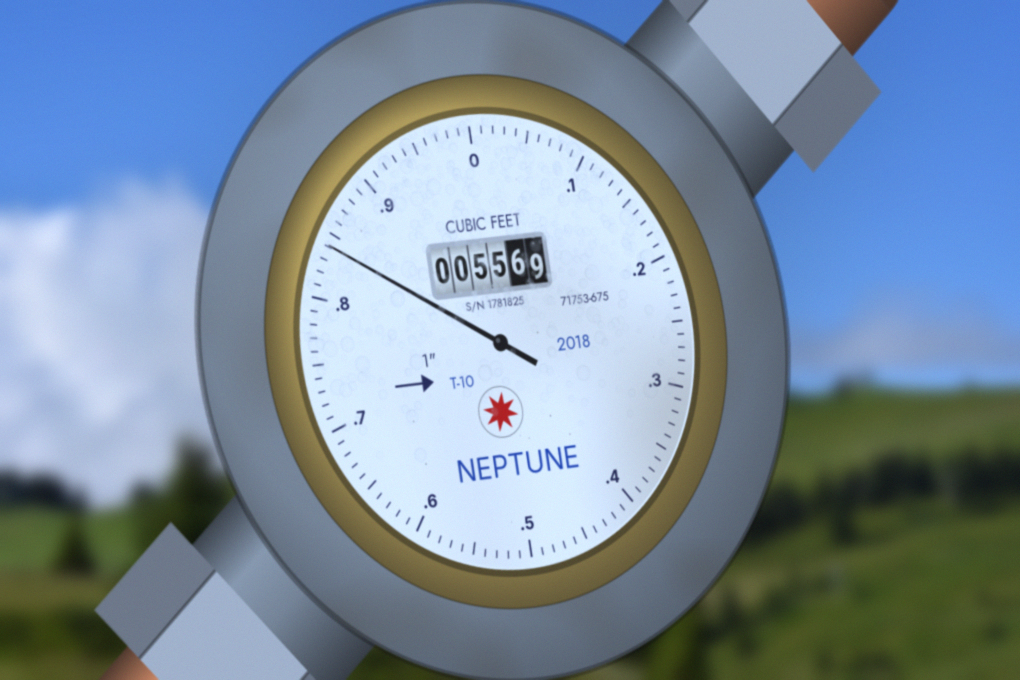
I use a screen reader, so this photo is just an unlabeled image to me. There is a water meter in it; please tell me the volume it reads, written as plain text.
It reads 5568.84 ft³
